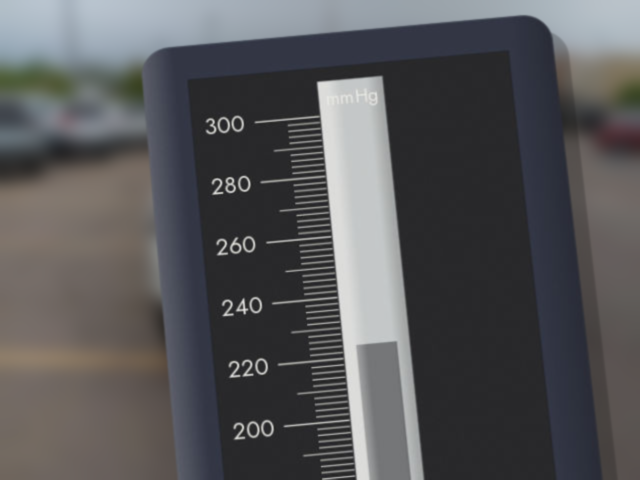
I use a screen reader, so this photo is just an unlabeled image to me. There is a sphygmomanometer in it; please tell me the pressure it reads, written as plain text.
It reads 224 mmHg
